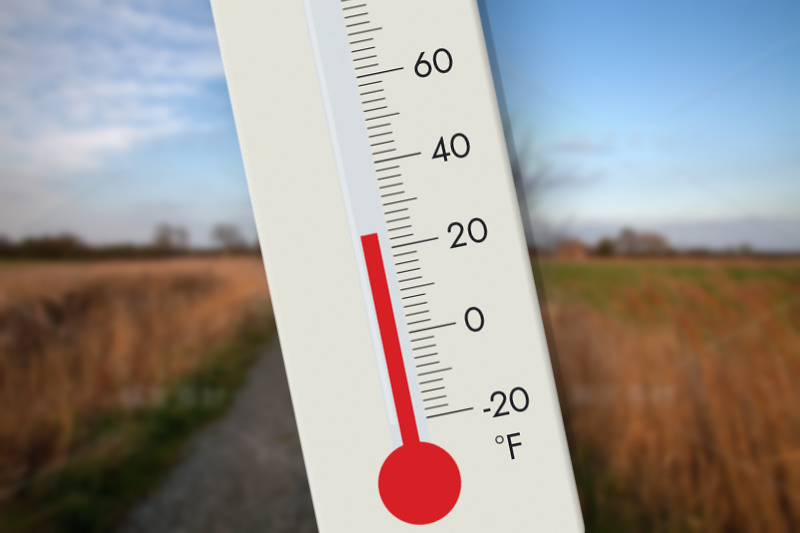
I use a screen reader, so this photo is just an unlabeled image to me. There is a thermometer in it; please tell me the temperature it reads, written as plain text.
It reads 24 °F
